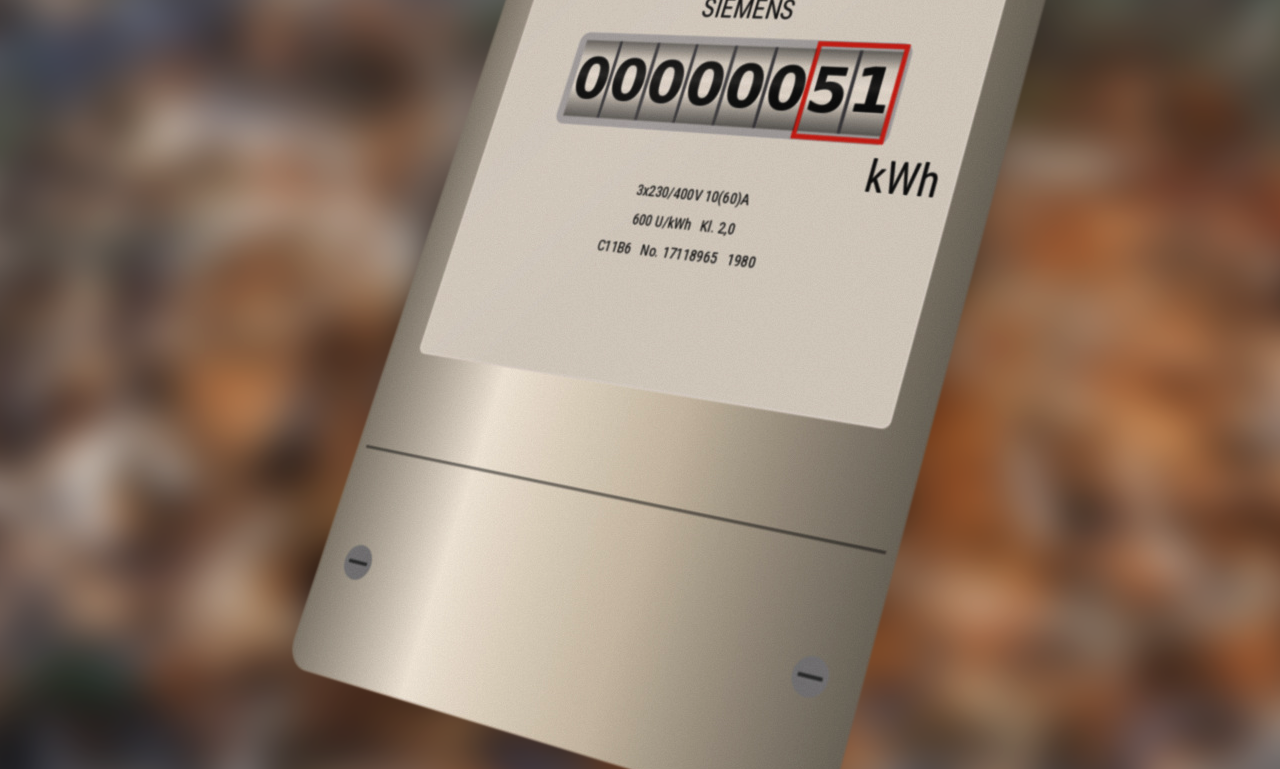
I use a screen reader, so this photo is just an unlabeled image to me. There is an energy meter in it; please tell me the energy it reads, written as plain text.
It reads 0.51 kWh
